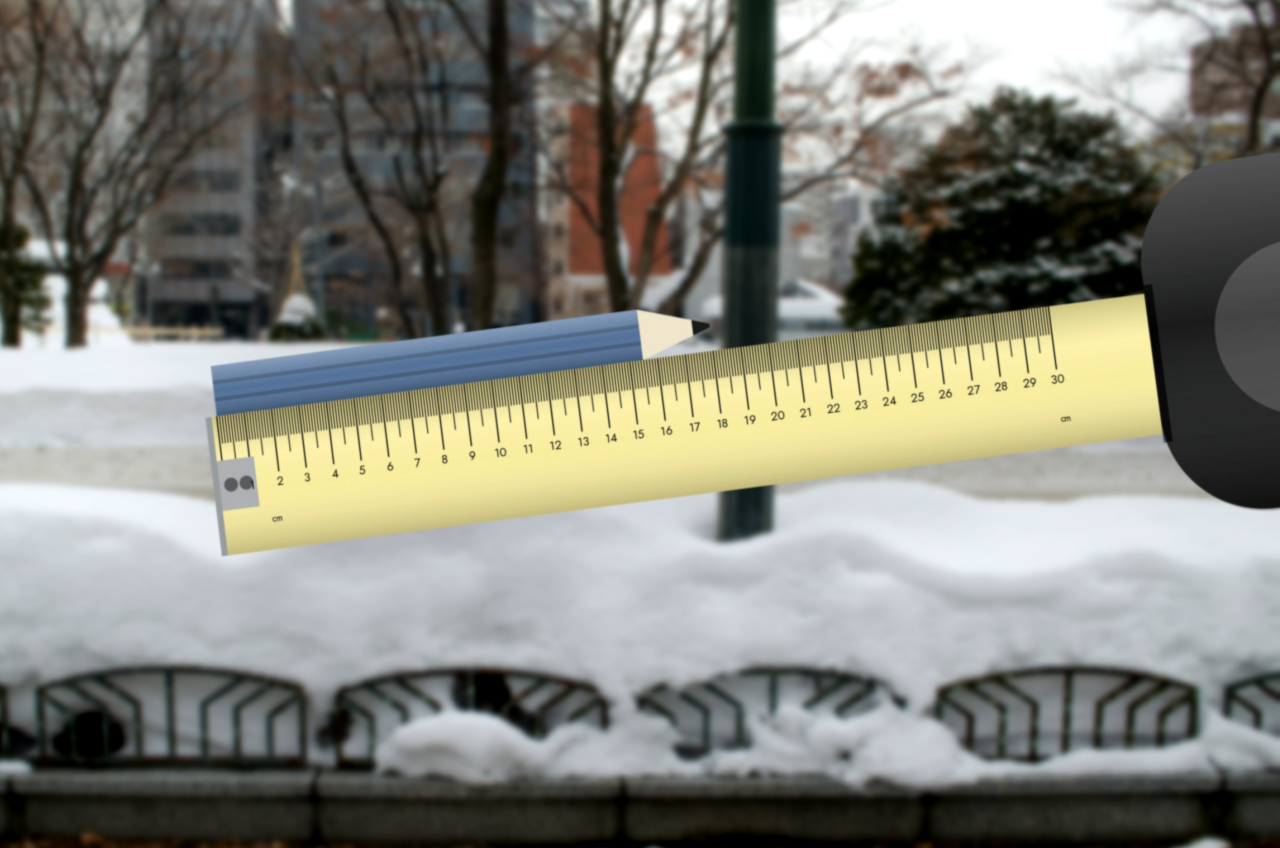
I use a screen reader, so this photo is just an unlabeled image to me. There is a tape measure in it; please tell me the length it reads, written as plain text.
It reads 18 cm
